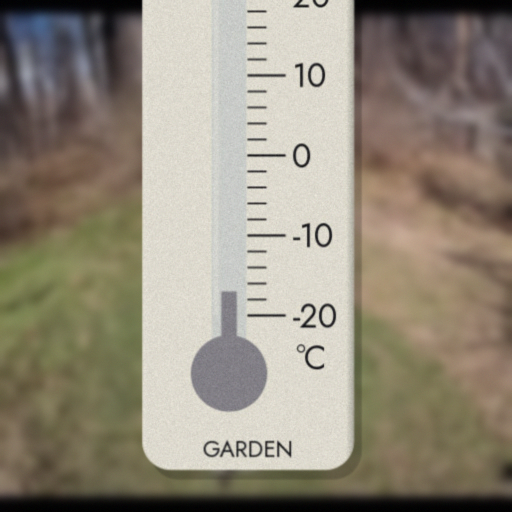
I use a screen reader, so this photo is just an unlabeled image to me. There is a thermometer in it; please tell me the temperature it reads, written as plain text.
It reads -17 °C
